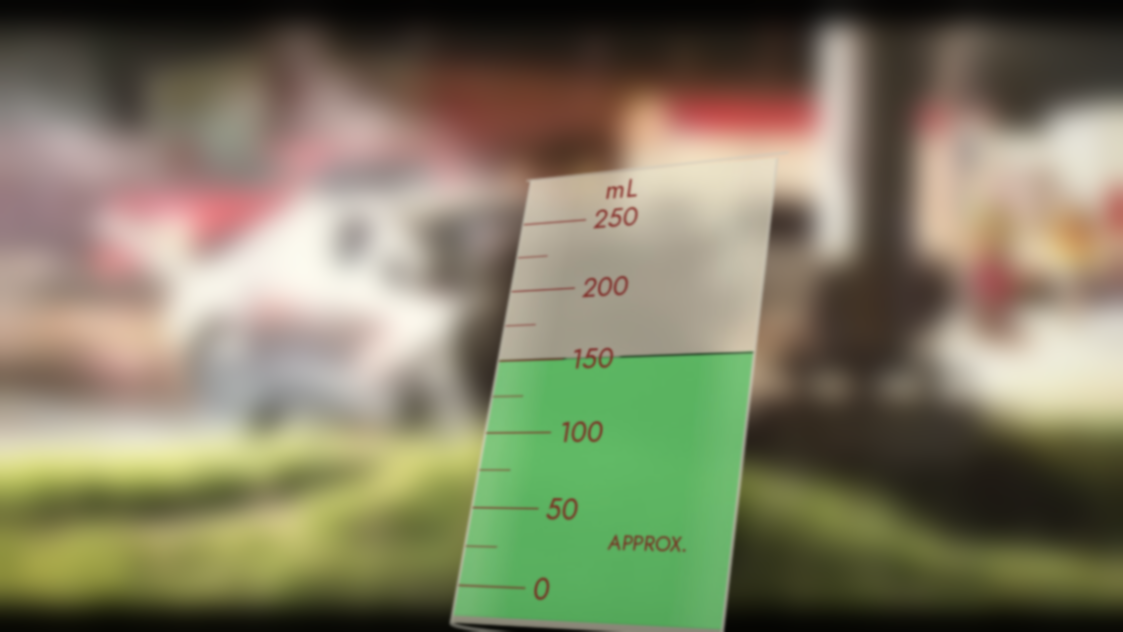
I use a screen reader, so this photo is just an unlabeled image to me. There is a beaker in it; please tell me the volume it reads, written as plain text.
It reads 150 mL
